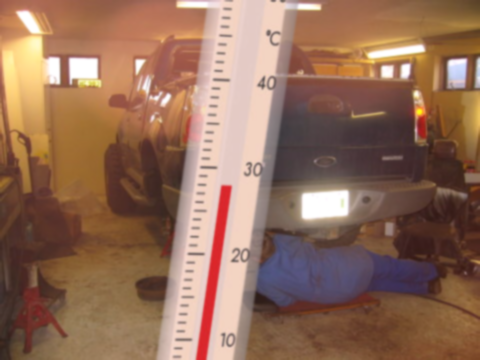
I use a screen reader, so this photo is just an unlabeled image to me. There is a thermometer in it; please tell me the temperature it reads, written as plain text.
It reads 28 °C
